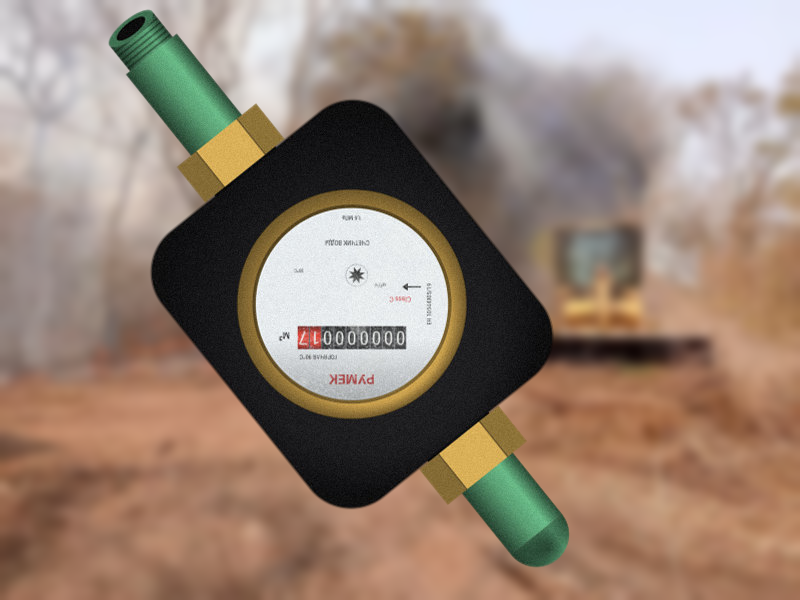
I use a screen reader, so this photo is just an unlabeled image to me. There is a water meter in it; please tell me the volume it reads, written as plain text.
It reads 0.17 m³
